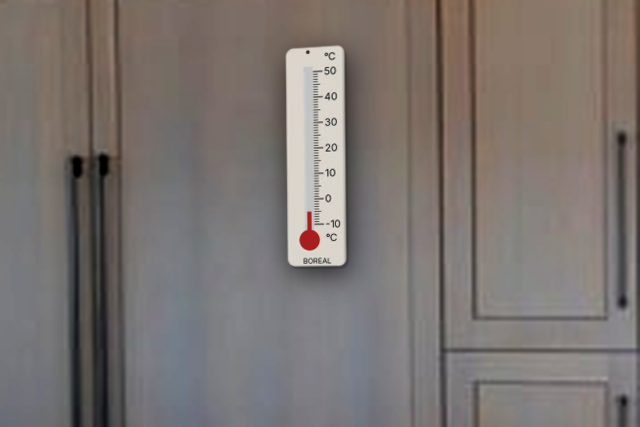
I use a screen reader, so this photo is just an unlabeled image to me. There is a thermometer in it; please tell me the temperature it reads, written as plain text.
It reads -5 °C
